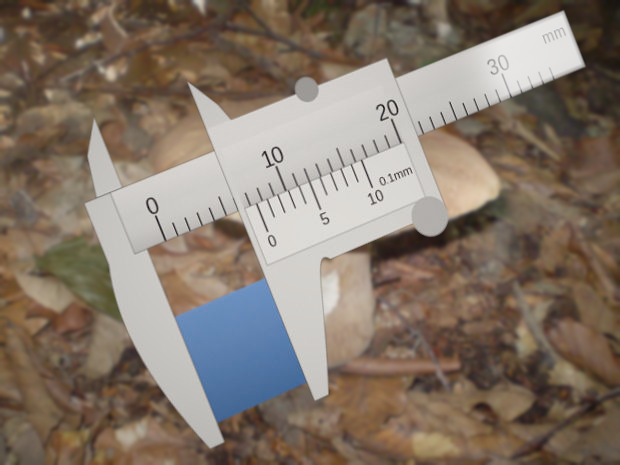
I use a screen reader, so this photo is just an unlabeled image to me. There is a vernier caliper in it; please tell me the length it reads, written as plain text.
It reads 7.5 mm
